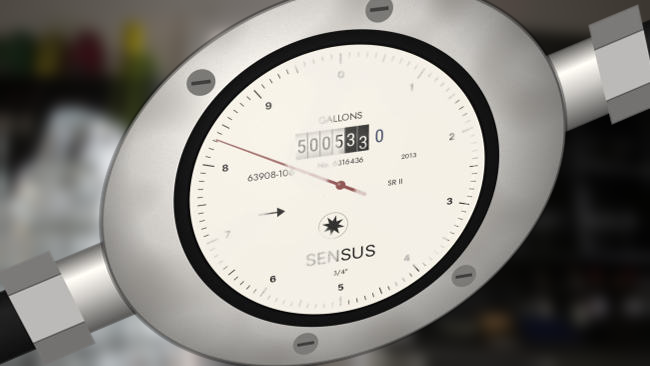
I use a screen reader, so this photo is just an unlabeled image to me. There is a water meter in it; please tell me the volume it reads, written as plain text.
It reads 5005328.3 gal
